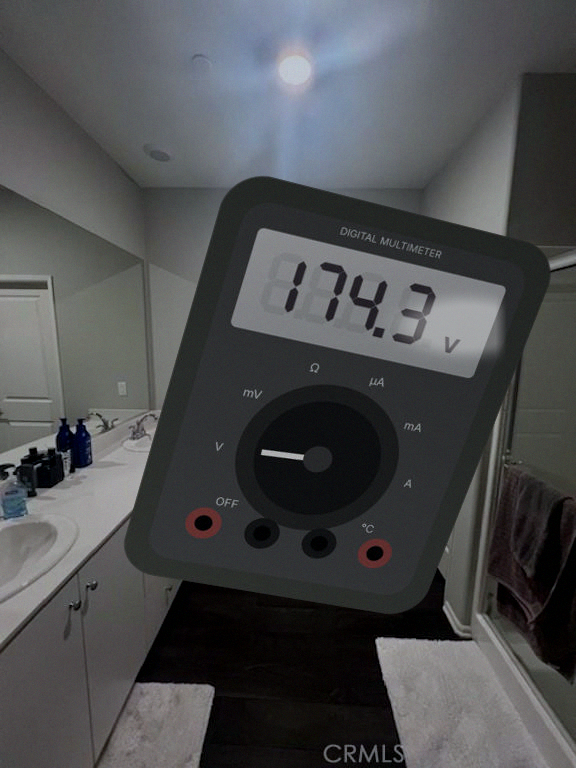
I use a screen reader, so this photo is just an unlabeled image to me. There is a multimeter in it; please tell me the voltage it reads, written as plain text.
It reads 174.3 V
